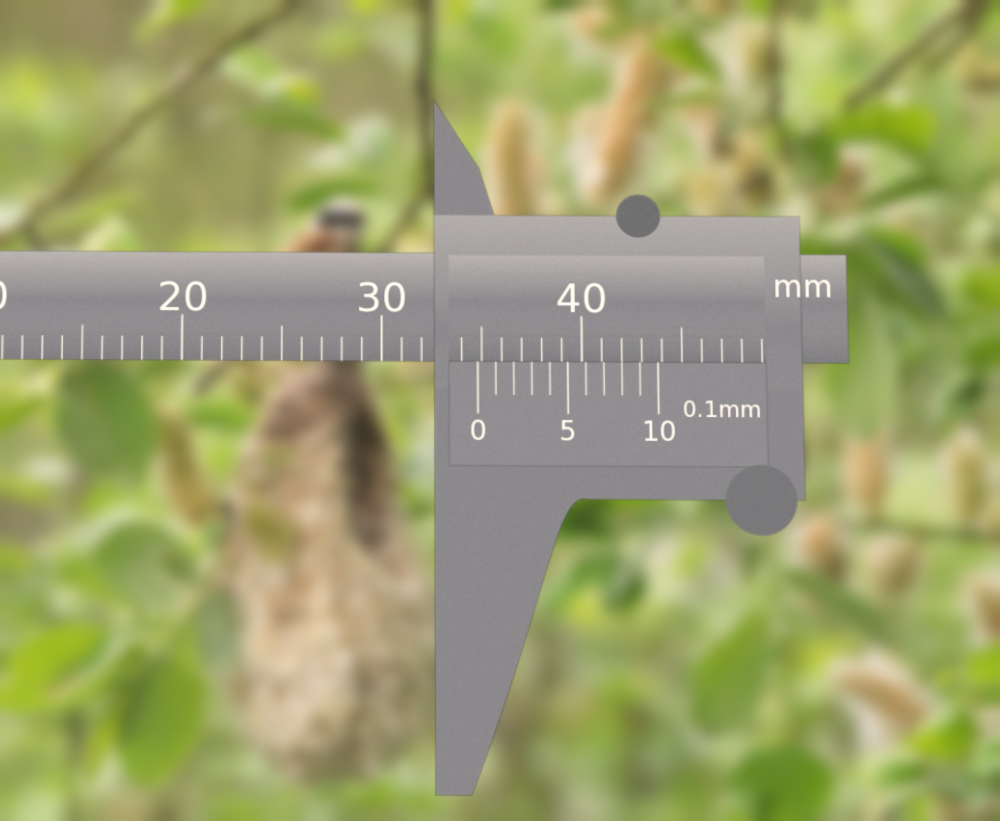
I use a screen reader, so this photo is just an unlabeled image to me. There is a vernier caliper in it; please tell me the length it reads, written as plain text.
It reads 34.8 mm
